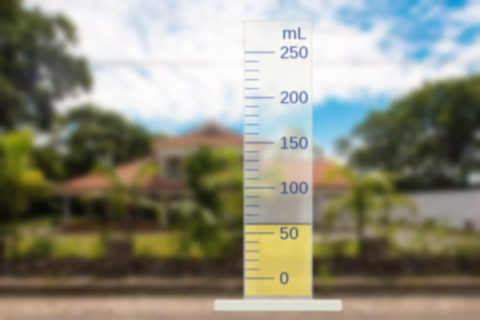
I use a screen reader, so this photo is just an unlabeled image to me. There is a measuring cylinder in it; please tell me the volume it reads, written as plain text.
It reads 60 mL
